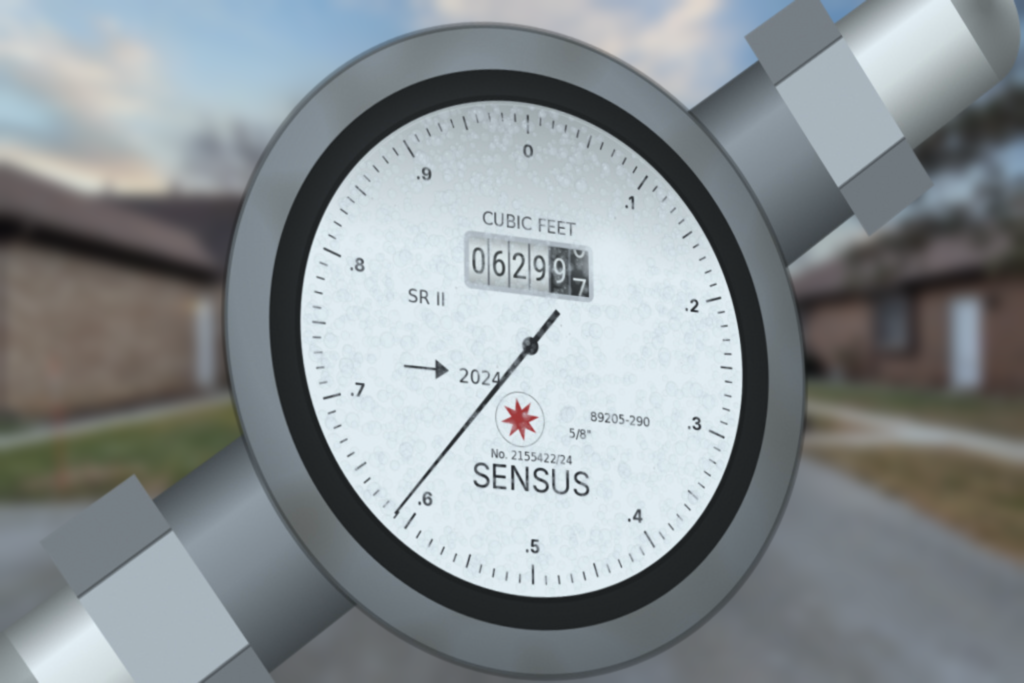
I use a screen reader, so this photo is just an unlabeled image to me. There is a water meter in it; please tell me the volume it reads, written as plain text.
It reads 62996.61 ft³
